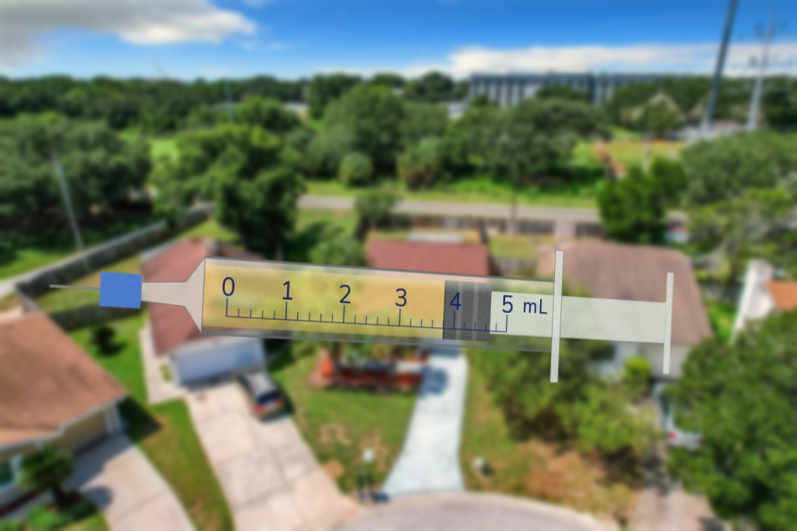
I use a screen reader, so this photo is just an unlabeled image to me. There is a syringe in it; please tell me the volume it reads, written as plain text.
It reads 3.8 mL
